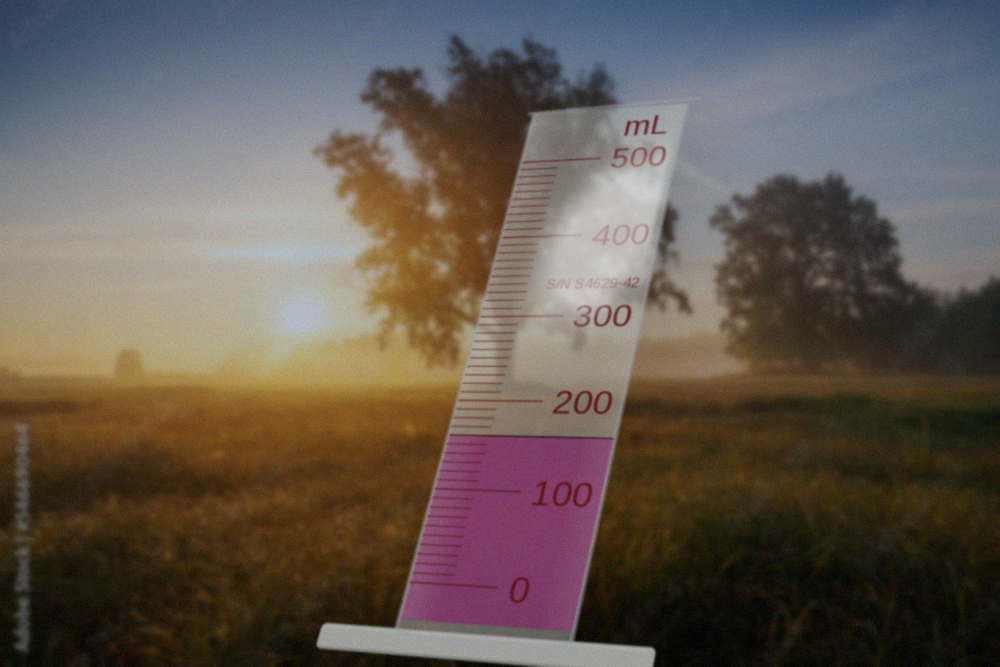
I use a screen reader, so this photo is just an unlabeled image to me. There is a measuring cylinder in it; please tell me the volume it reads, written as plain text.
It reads 160 mL
